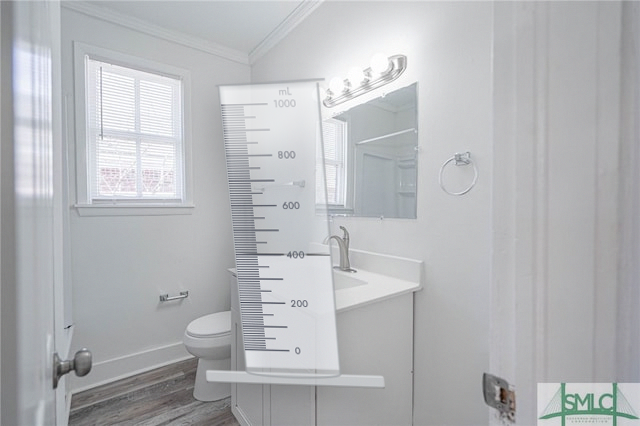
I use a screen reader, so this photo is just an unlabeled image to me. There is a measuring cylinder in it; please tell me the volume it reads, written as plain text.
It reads 400 mL
